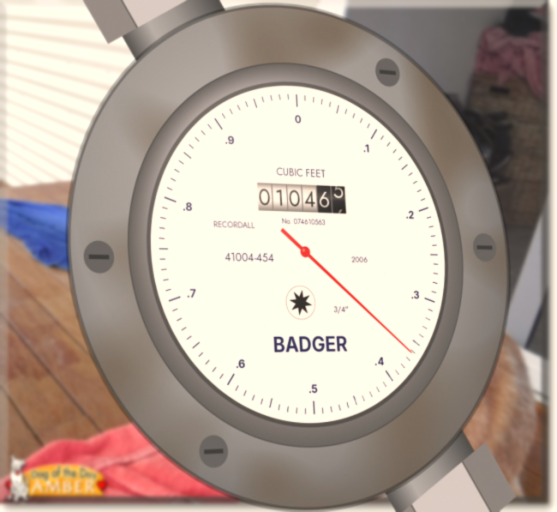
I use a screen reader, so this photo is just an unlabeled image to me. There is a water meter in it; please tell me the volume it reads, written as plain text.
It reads 10465.36 ft³
